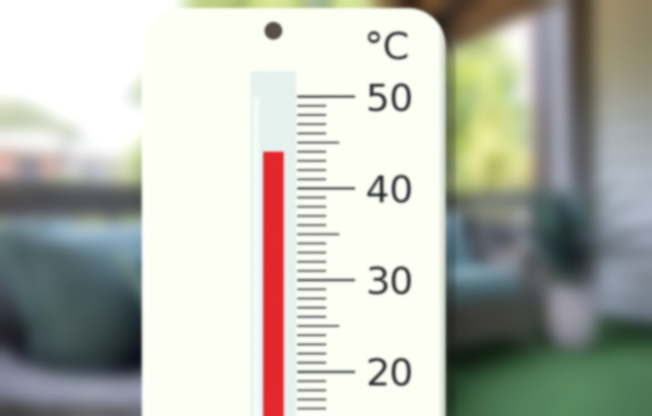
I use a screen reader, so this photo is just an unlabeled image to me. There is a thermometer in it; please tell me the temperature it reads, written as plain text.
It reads 44 °C
